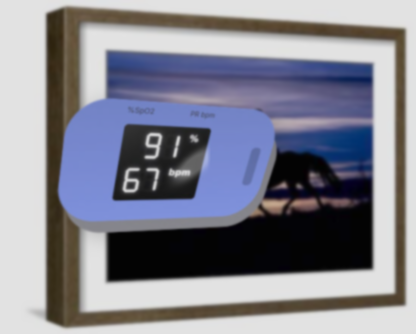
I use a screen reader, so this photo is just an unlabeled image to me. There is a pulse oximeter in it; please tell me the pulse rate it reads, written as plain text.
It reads 67 bpm
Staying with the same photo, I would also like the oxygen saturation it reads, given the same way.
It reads 91 %
